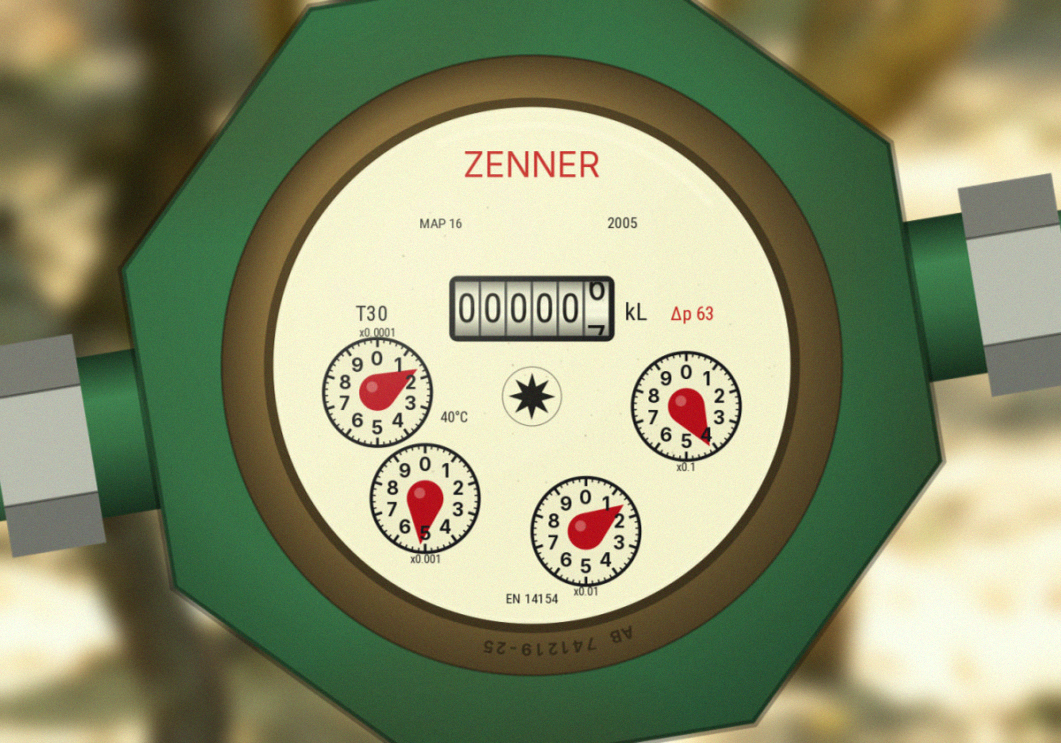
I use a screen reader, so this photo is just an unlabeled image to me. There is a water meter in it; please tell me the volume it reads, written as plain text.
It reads 6.4151 kL
